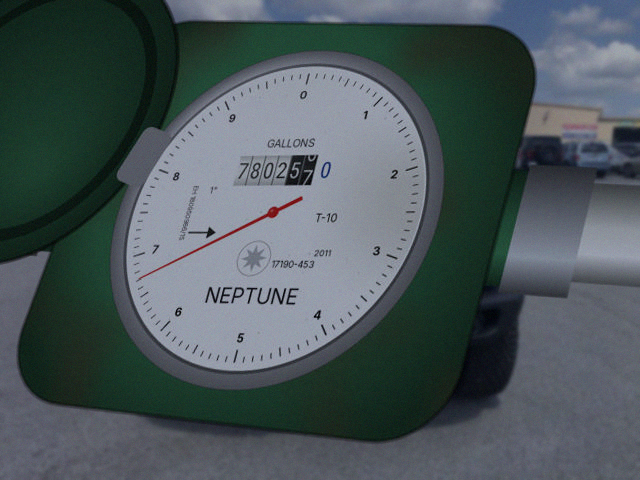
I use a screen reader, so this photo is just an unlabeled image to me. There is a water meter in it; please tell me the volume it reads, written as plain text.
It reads 7802566.7 gal
